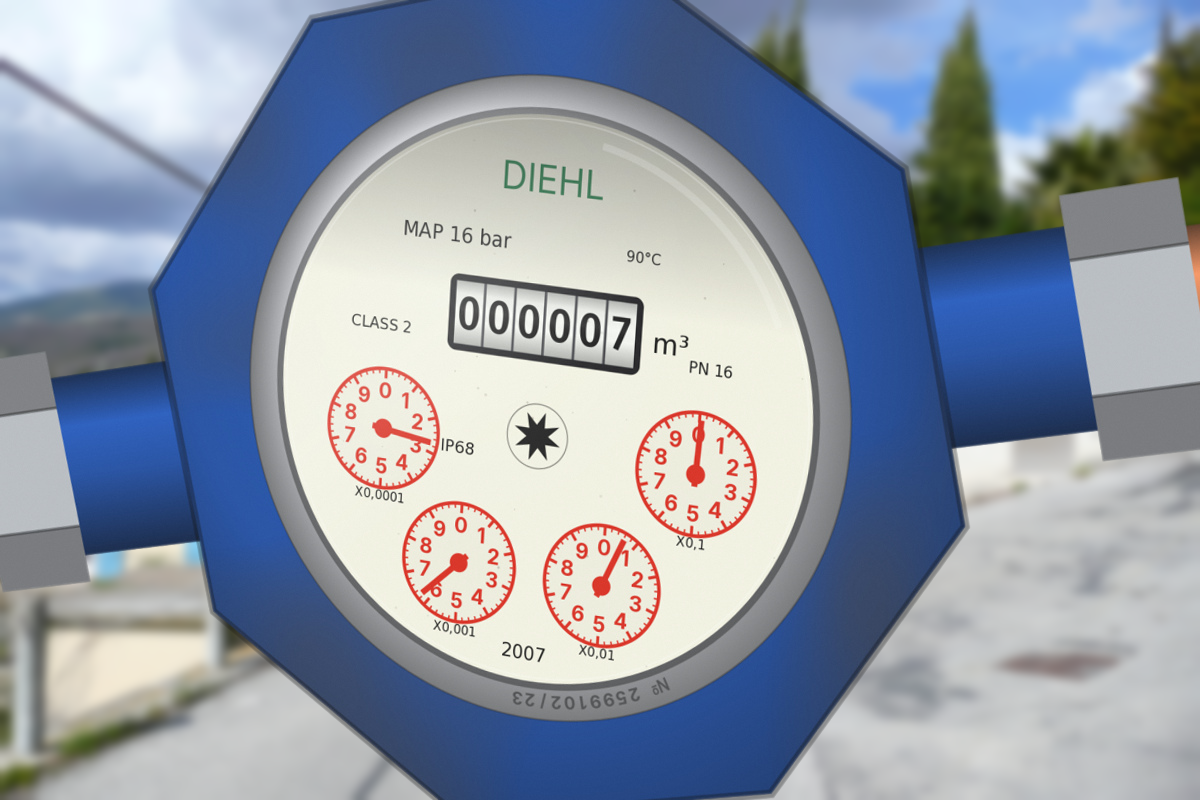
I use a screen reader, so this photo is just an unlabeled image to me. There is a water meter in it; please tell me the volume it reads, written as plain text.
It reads 7.0062 m³
